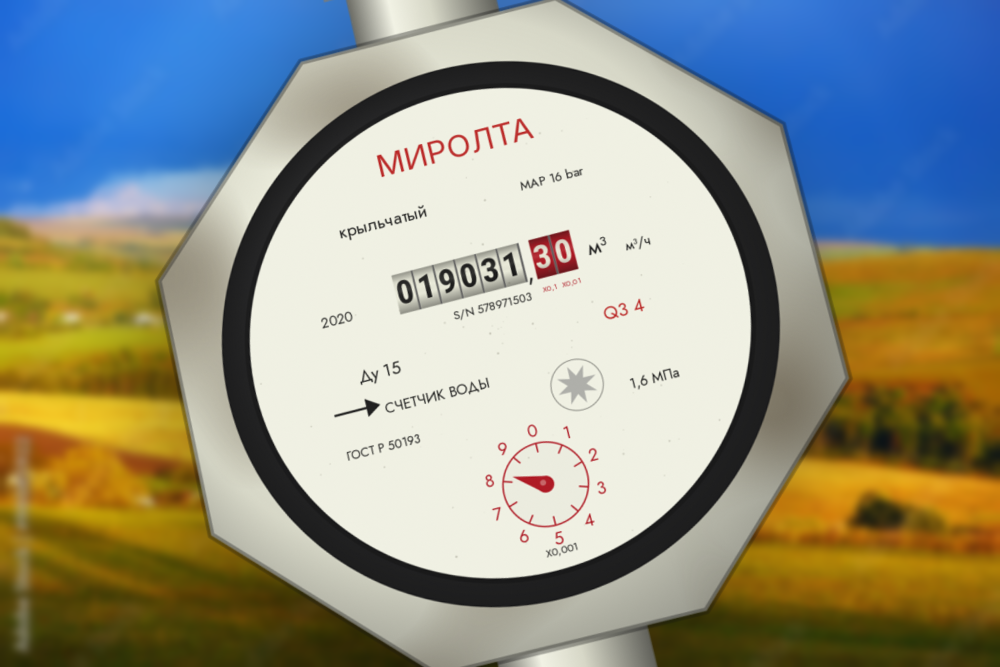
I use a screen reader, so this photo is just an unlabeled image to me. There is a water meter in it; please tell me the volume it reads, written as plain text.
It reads 19031.308 m³
